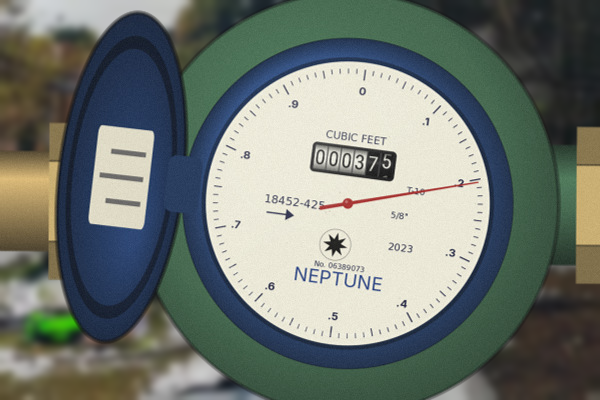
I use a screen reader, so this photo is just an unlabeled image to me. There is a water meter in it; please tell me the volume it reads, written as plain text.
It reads 375.20 ft³
